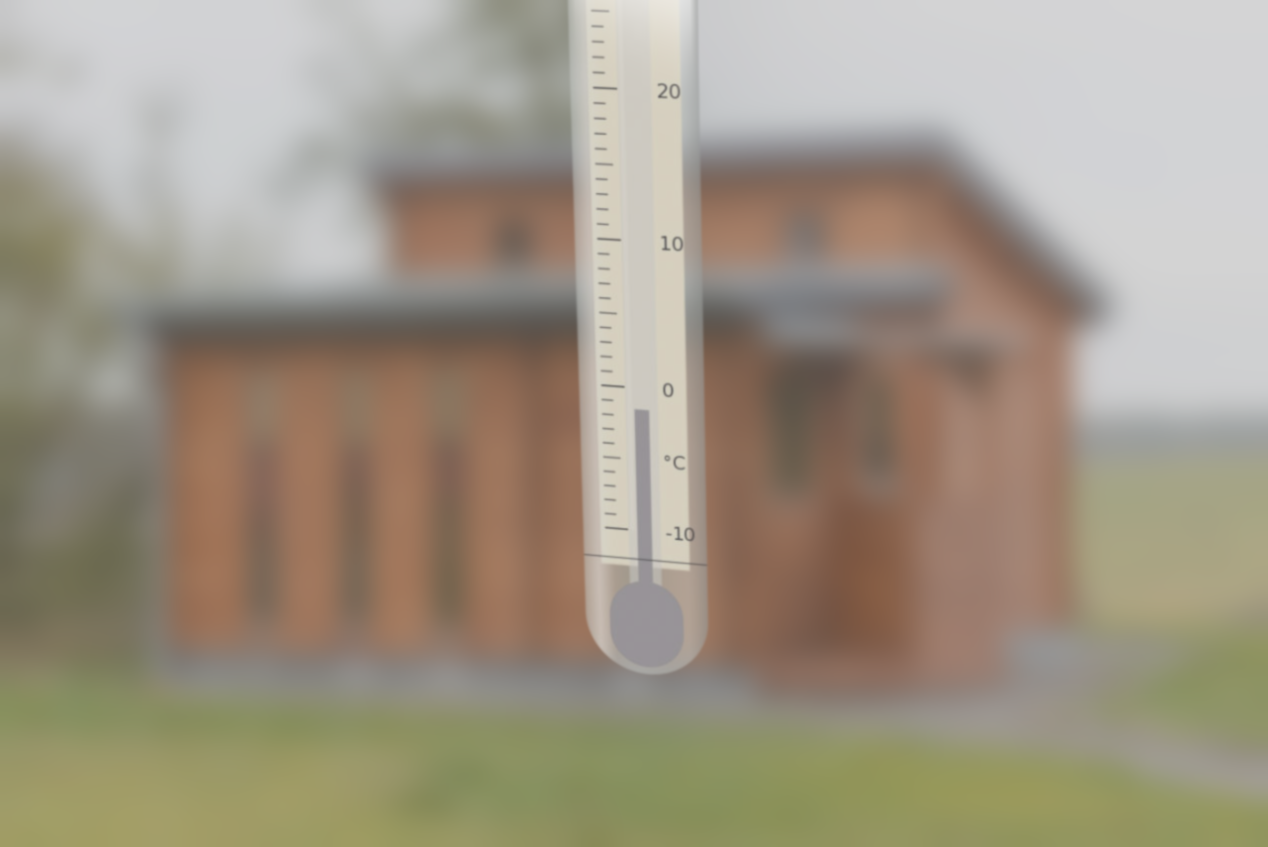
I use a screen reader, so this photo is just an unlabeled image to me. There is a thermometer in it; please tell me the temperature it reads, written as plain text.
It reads -1.5 °C
